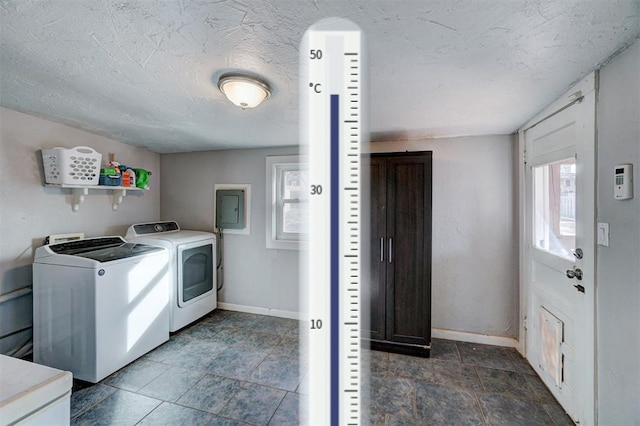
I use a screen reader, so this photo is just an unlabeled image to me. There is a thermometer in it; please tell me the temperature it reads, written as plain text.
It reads 44 °C
